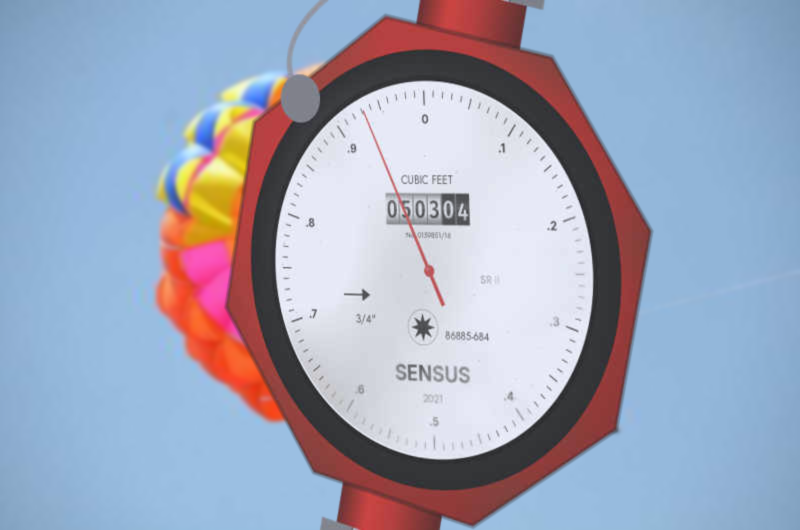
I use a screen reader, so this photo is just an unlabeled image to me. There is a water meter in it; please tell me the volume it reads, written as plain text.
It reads 50303.93 ft³
